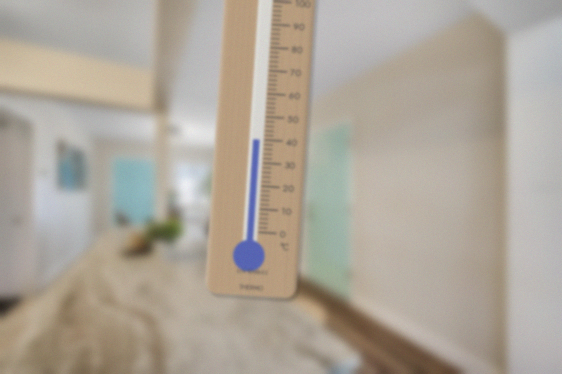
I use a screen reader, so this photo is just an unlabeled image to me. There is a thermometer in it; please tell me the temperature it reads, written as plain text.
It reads 40 °C
